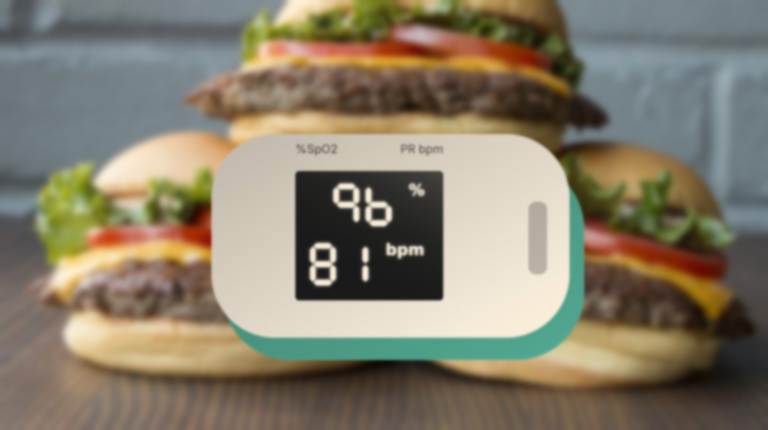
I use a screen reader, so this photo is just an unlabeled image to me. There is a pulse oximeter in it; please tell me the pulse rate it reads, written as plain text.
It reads 81 bpm
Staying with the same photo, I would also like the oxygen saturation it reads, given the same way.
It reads 96 %
